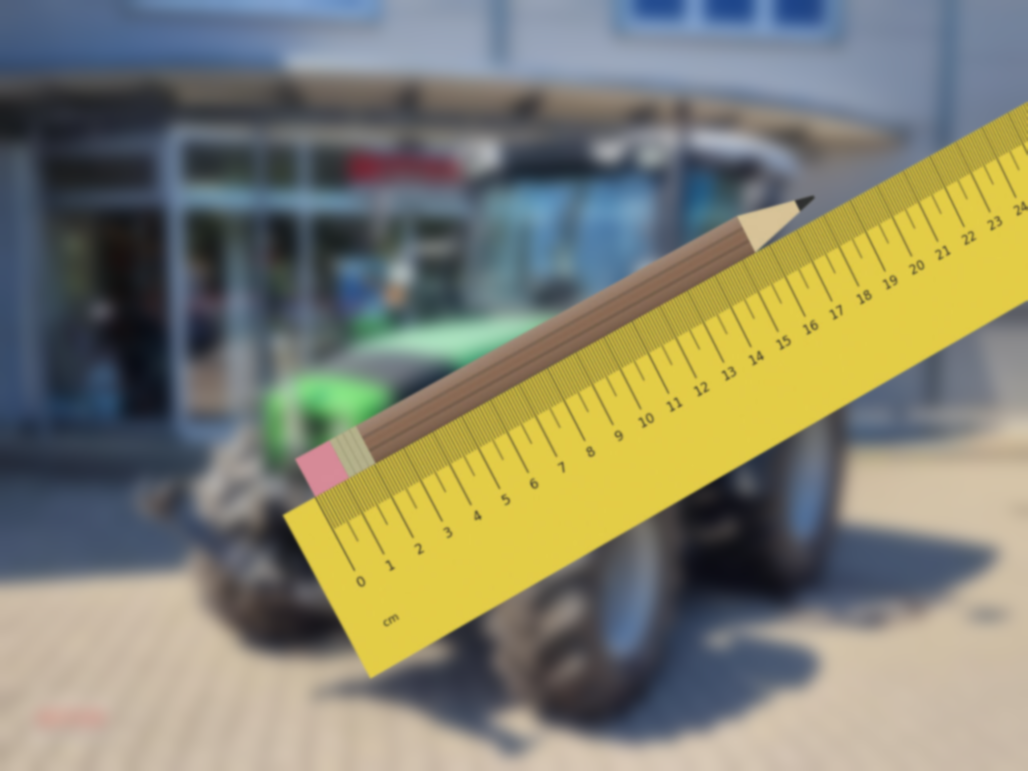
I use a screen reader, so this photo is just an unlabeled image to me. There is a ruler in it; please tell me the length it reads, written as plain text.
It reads 18 cm
